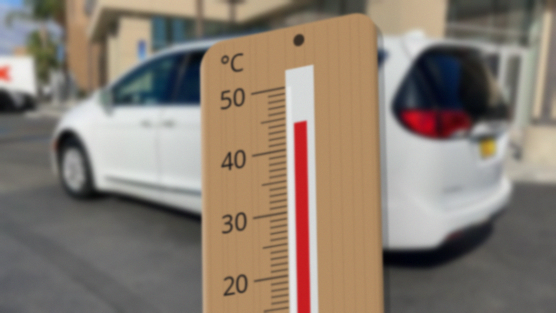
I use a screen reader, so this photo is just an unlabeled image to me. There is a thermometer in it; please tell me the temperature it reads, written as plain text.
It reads 44 °C
